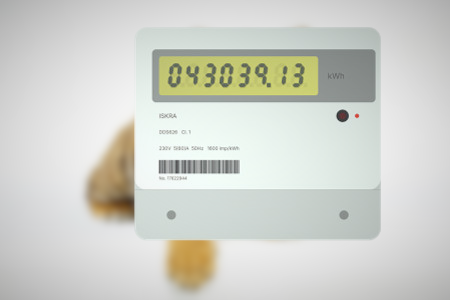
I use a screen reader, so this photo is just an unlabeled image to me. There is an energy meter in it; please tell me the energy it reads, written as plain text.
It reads 43039.13 kWh
